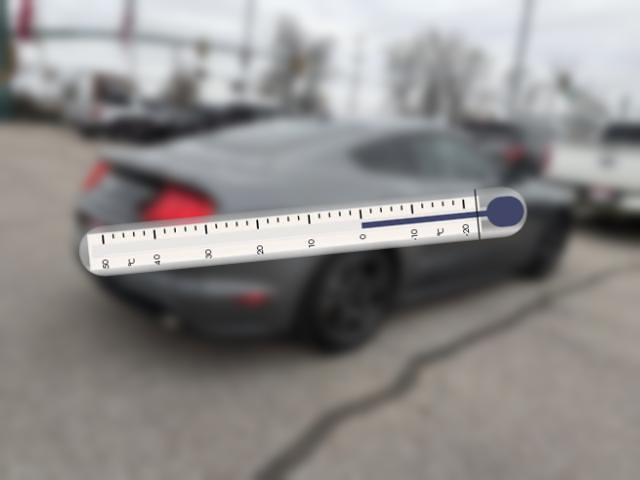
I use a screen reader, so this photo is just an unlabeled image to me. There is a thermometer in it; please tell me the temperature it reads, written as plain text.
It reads 0 °C
